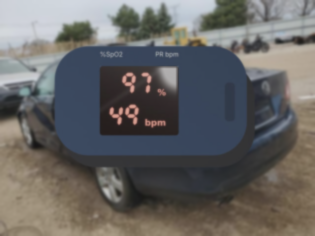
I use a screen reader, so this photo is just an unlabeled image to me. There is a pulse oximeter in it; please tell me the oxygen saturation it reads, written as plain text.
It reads 97 %
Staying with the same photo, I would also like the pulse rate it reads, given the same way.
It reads 49 bpm
